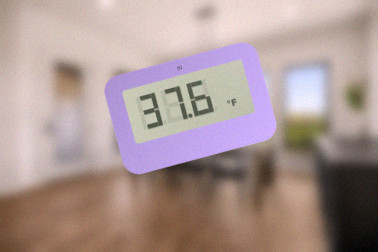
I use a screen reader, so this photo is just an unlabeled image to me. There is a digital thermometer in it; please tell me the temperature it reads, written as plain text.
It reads 37.6 °F
